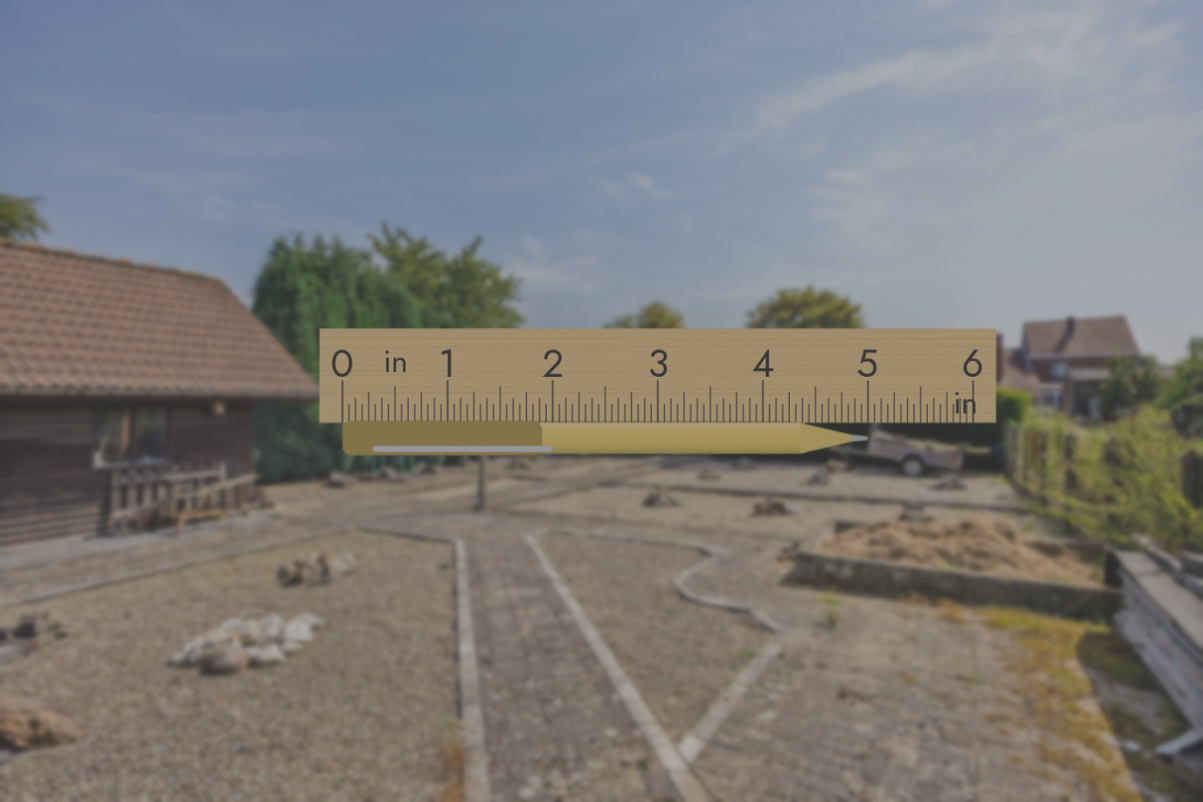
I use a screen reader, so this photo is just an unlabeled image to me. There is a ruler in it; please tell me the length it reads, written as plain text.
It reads 5 in
